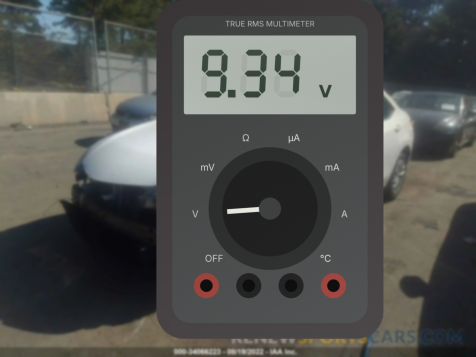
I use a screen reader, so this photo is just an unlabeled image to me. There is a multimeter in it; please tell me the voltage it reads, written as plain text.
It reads 9.34 V
